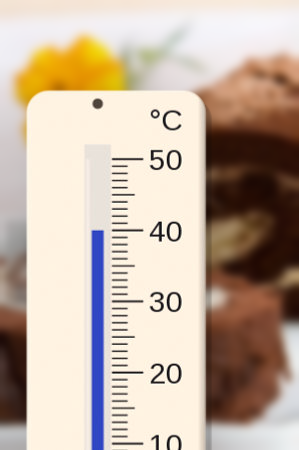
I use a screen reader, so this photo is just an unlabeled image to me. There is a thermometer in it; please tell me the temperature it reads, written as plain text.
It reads 40 °C
